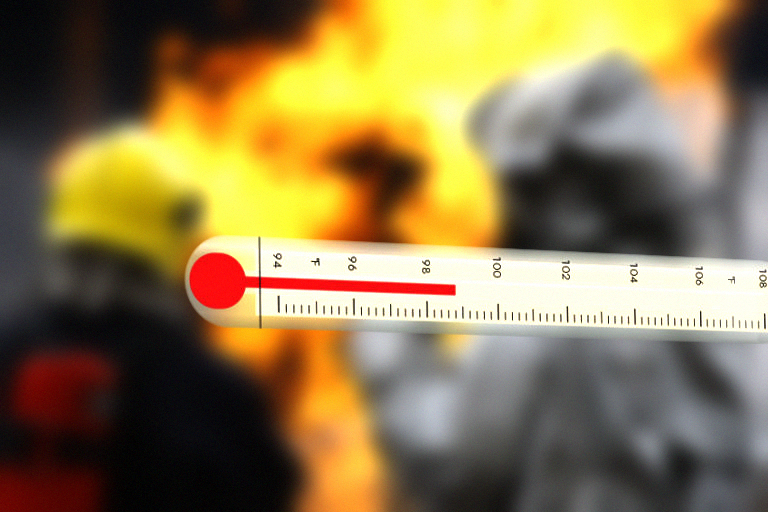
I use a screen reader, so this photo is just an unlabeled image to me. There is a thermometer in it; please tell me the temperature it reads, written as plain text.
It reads 98.8 °F
